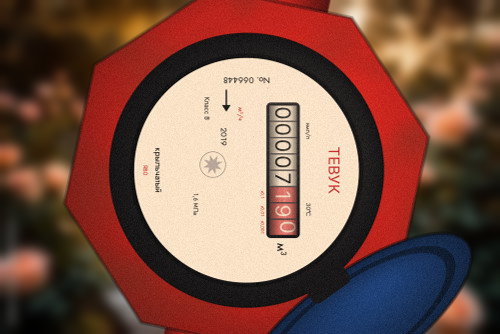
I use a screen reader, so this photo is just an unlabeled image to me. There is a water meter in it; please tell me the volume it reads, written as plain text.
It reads 7.190 m³
